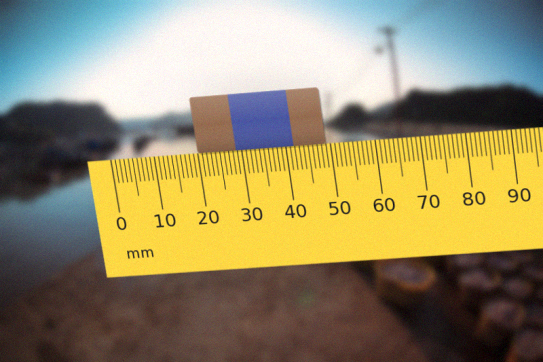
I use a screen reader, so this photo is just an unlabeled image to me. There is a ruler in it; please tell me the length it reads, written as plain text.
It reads 29 mm
